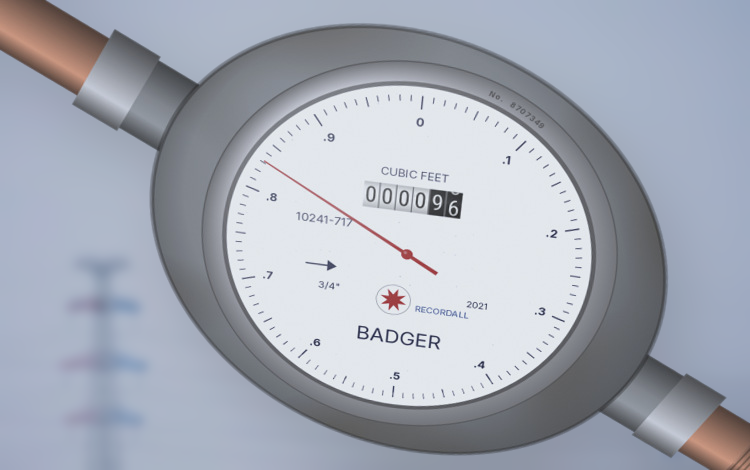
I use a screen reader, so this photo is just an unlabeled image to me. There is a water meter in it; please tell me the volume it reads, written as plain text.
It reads 95.83 ft³
